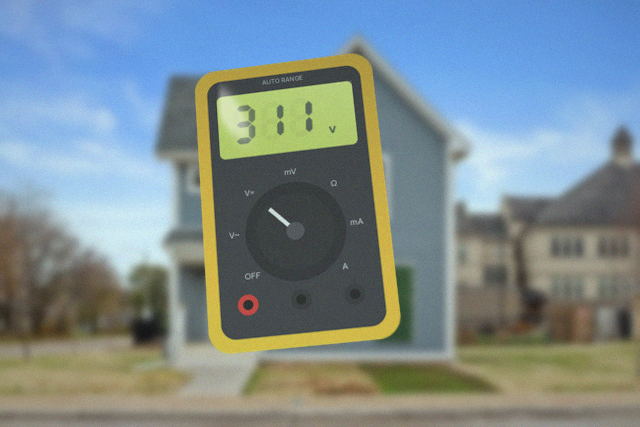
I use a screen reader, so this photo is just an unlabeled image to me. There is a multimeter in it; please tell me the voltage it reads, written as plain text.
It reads 311 V
